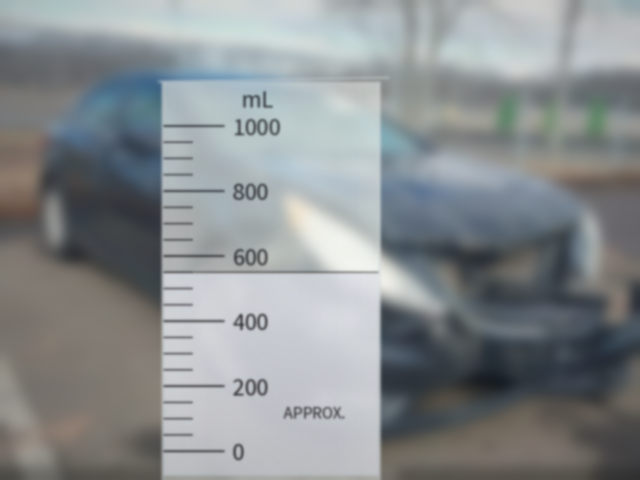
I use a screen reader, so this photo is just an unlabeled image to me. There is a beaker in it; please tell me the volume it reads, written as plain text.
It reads 550 mL
